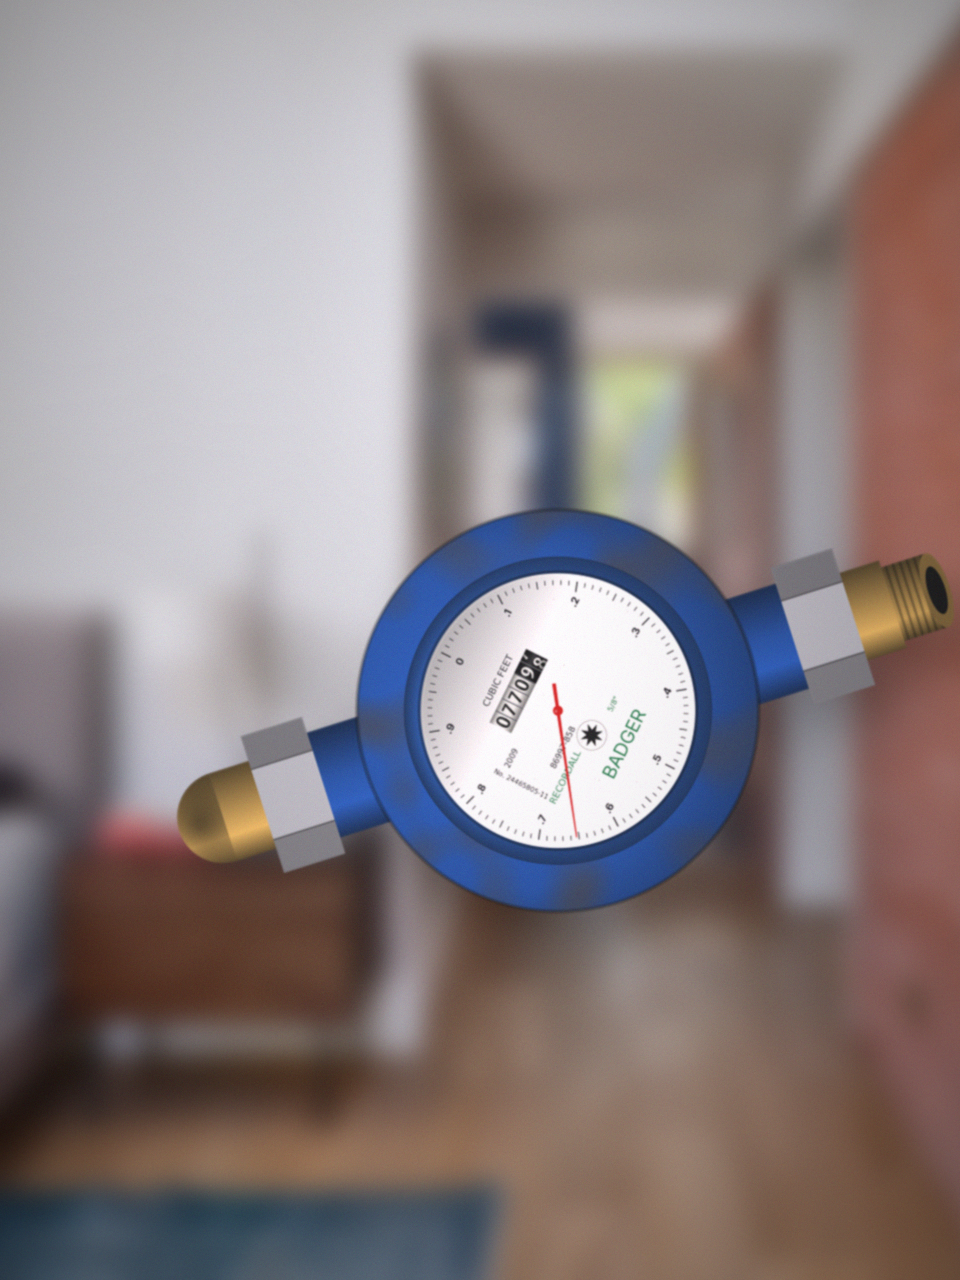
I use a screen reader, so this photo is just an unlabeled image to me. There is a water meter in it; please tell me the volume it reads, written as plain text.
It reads 77097.65 ft³
